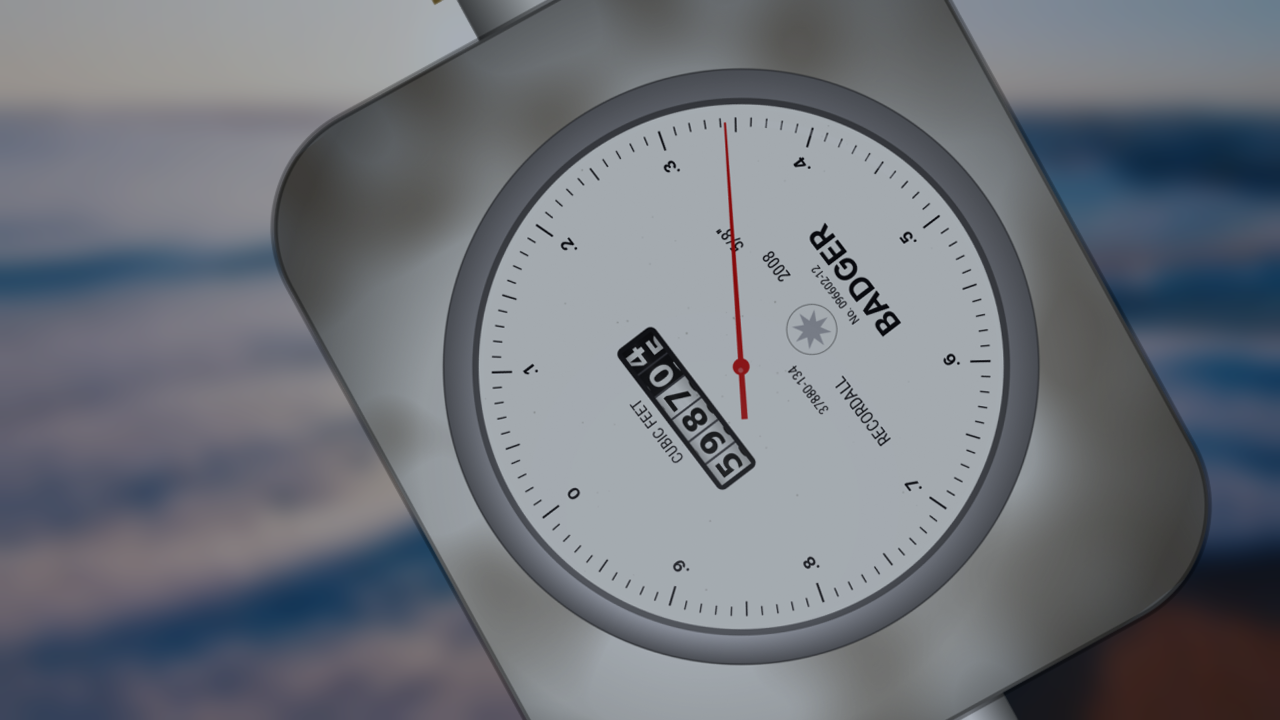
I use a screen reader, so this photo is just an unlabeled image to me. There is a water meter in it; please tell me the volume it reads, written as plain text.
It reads 598704.34 ft³
